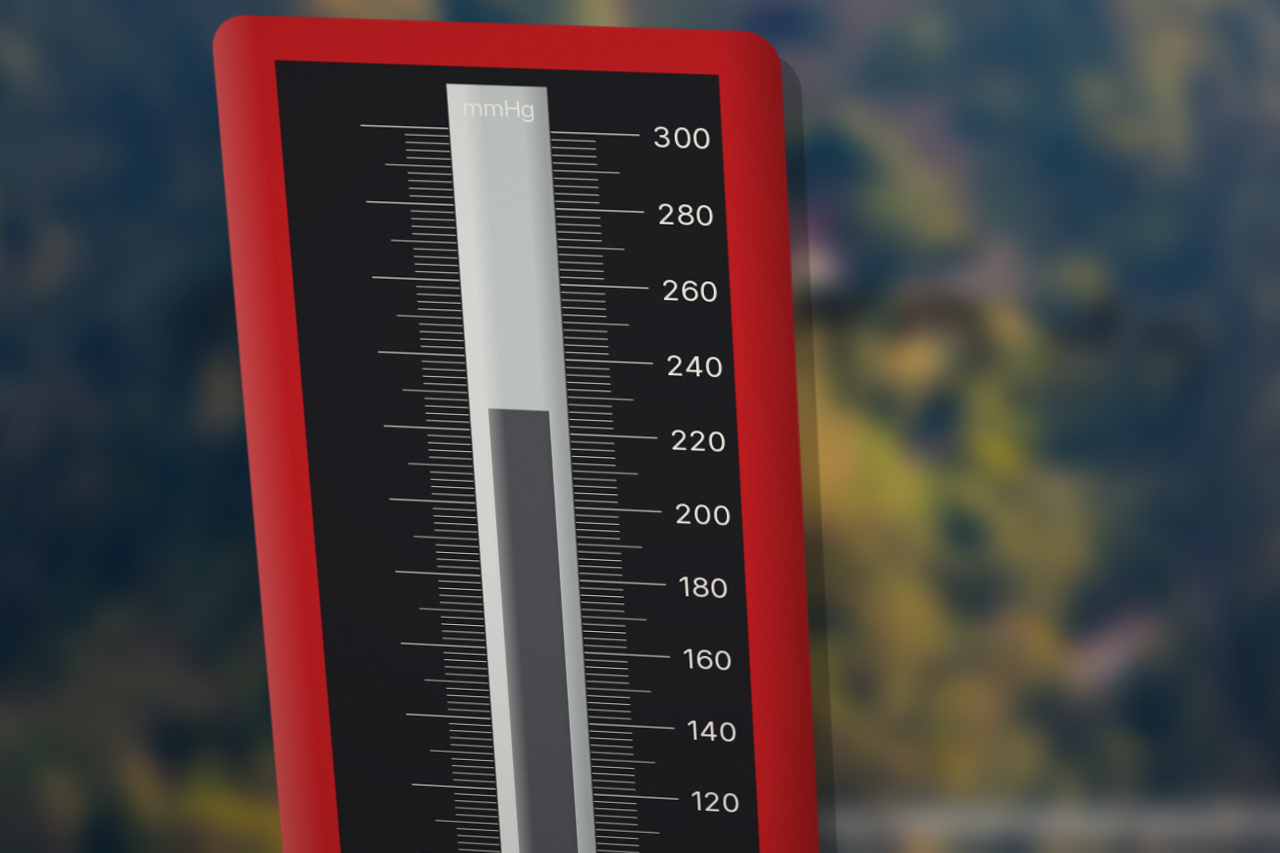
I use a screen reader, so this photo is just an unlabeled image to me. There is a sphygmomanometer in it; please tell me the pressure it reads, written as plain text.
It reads 226 mmHg
